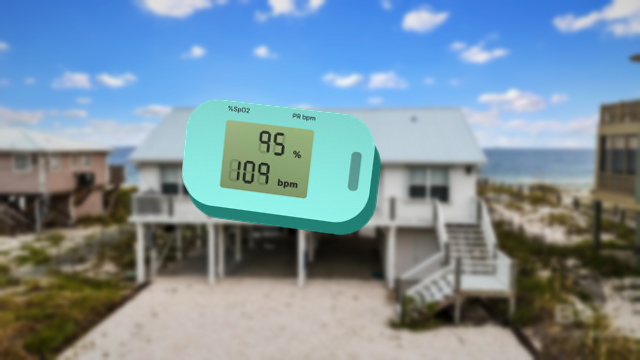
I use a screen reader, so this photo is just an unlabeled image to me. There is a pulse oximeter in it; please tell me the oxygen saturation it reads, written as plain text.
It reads 95 %
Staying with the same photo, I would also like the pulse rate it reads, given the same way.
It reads 109 bpm
